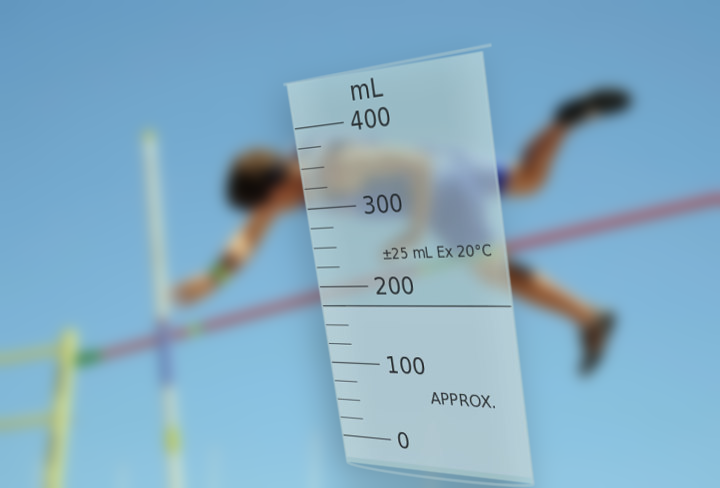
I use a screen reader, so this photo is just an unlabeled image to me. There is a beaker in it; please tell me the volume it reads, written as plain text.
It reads 175 mL
